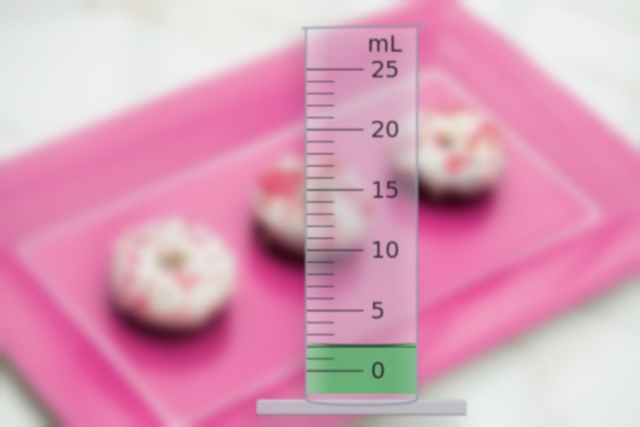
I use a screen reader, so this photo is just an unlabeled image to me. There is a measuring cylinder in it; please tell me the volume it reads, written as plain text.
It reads 2 mL
